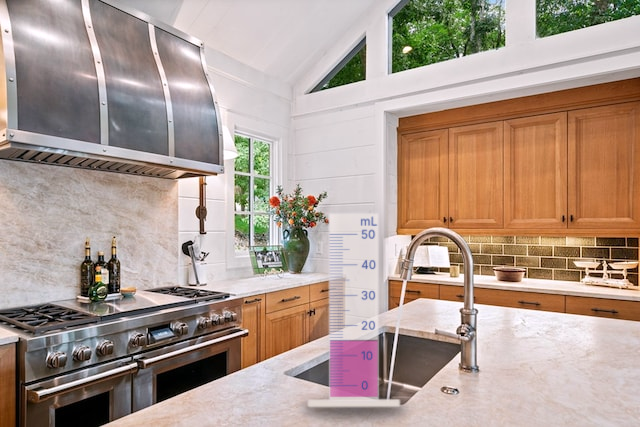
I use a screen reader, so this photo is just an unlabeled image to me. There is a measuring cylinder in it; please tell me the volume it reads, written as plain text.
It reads 15 mL
